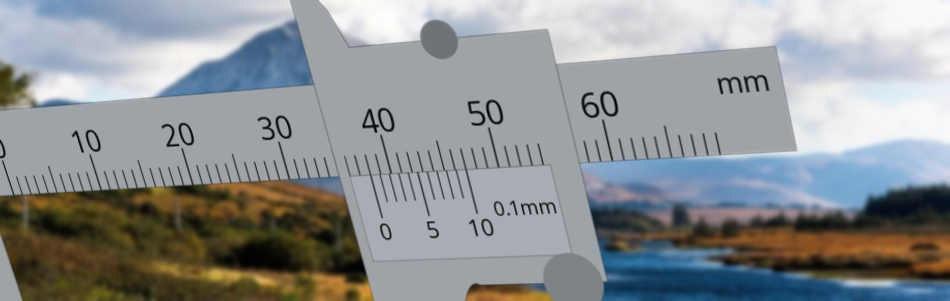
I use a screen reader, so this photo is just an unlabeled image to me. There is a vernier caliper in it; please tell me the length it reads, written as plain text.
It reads 38.0 mm
